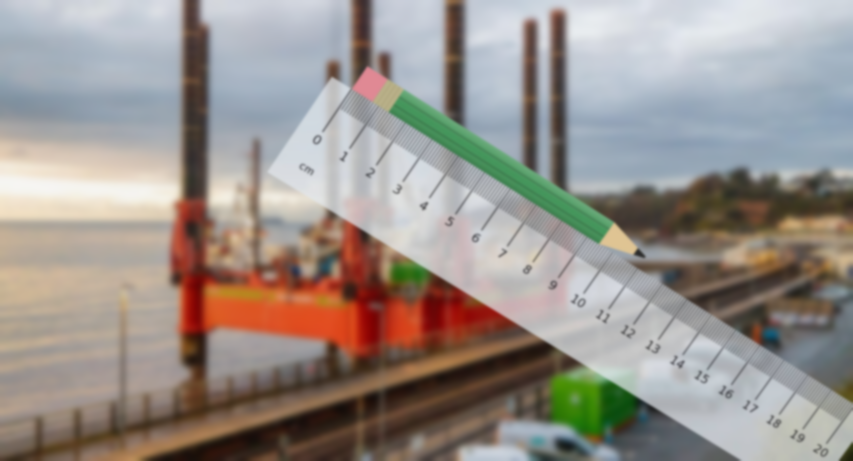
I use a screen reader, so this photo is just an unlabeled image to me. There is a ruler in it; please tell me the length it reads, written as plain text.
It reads 11 cm
